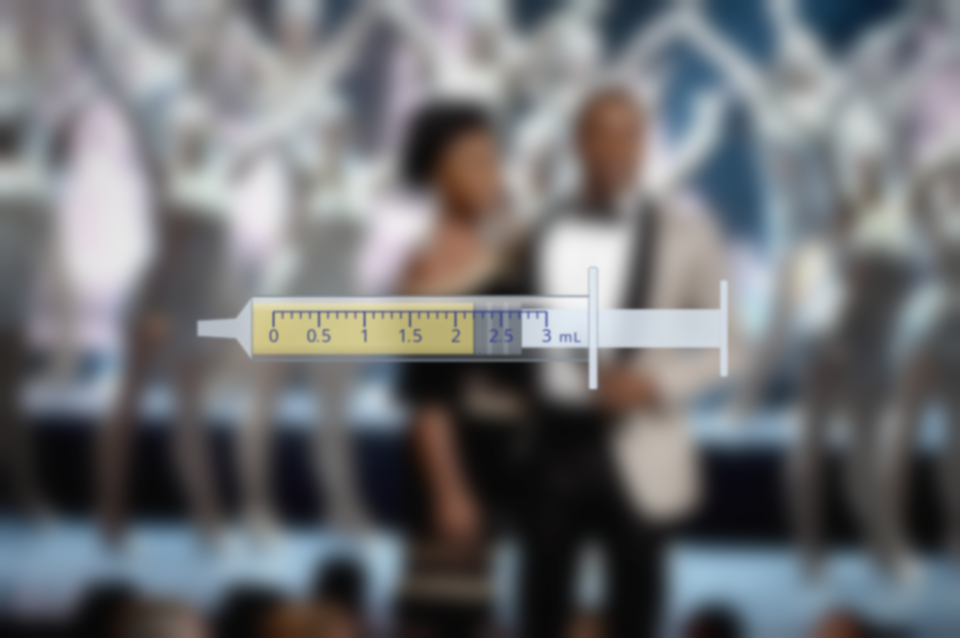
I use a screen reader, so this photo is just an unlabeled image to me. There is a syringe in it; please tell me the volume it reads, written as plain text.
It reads 2.2 mL
